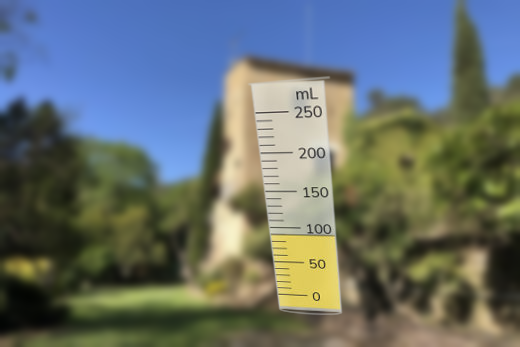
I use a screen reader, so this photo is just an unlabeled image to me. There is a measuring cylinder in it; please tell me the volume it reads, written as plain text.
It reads 90 mL
